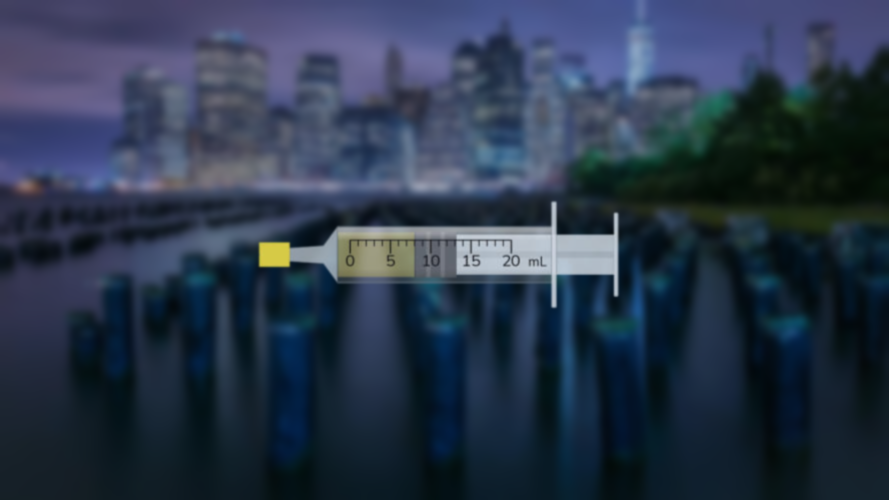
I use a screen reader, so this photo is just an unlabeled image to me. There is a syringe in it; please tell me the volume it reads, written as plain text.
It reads 8 mL
